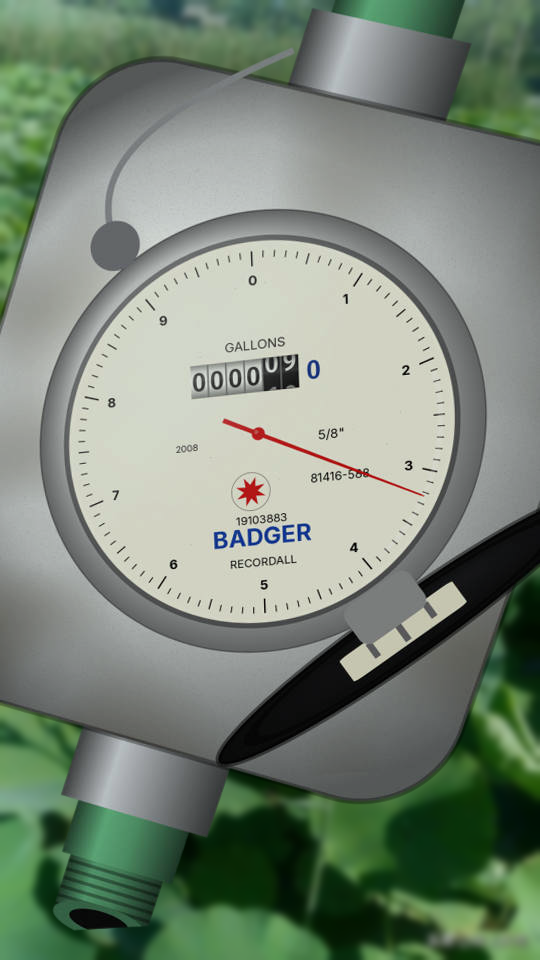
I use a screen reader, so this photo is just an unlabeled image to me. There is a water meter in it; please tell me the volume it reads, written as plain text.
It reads 93.2 gal
